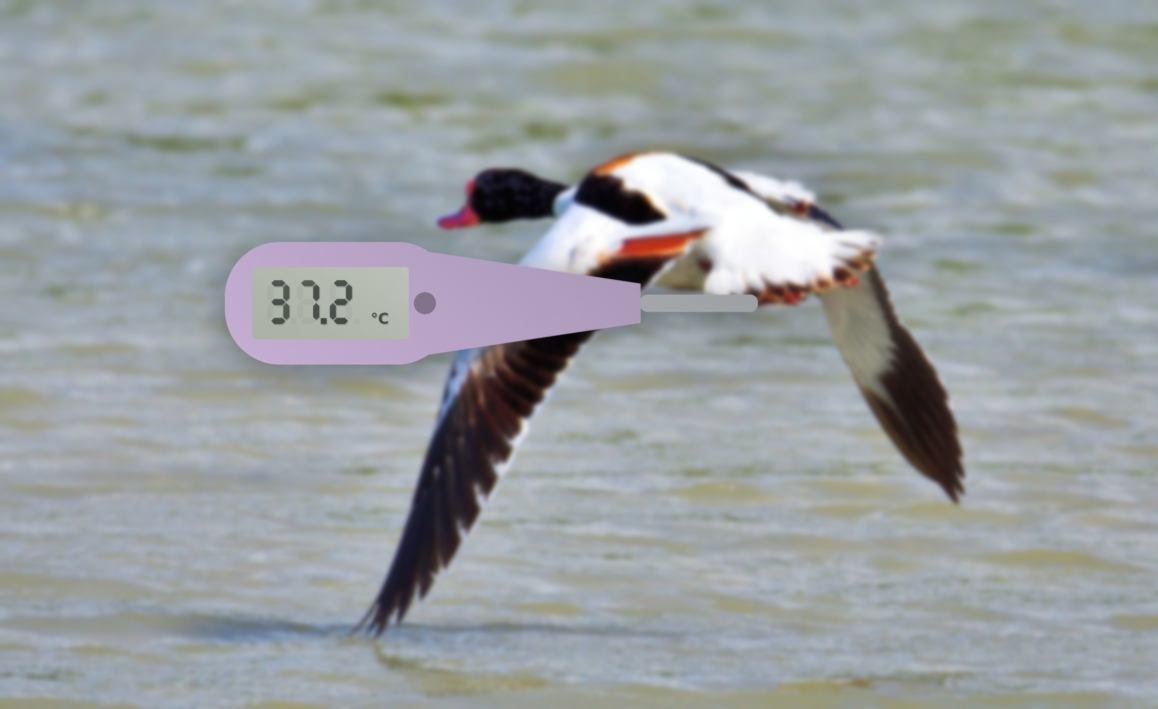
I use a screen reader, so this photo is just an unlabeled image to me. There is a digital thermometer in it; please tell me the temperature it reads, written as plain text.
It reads 37.2 °C
